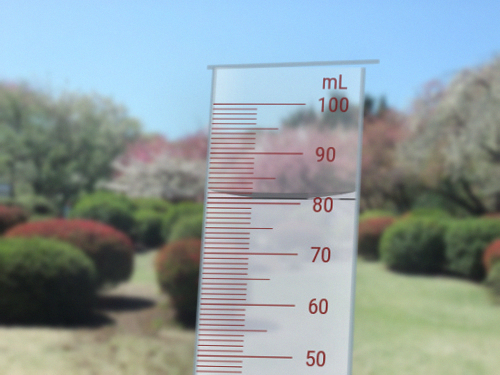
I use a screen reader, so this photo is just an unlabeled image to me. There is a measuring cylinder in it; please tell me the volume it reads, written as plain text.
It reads 81 mL
